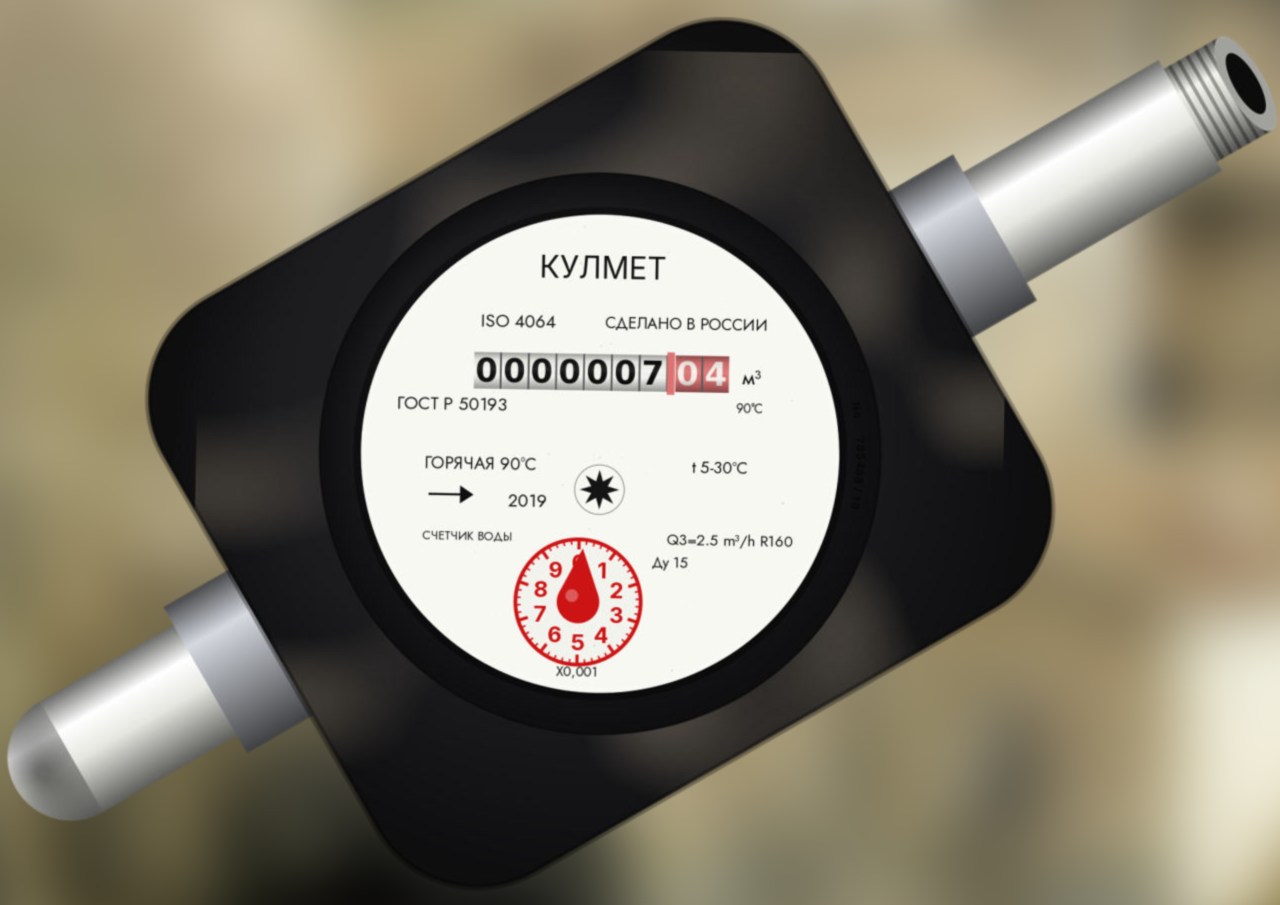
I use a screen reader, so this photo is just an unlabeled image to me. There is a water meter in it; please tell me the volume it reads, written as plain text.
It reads 7.040 m³
